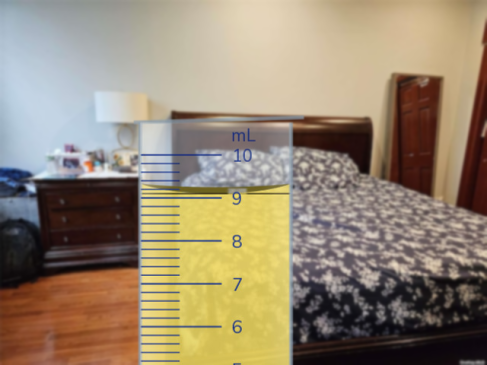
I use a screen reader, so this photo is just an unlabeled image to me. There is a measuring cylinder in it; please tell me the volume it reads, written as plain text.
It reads 9.1 mL
